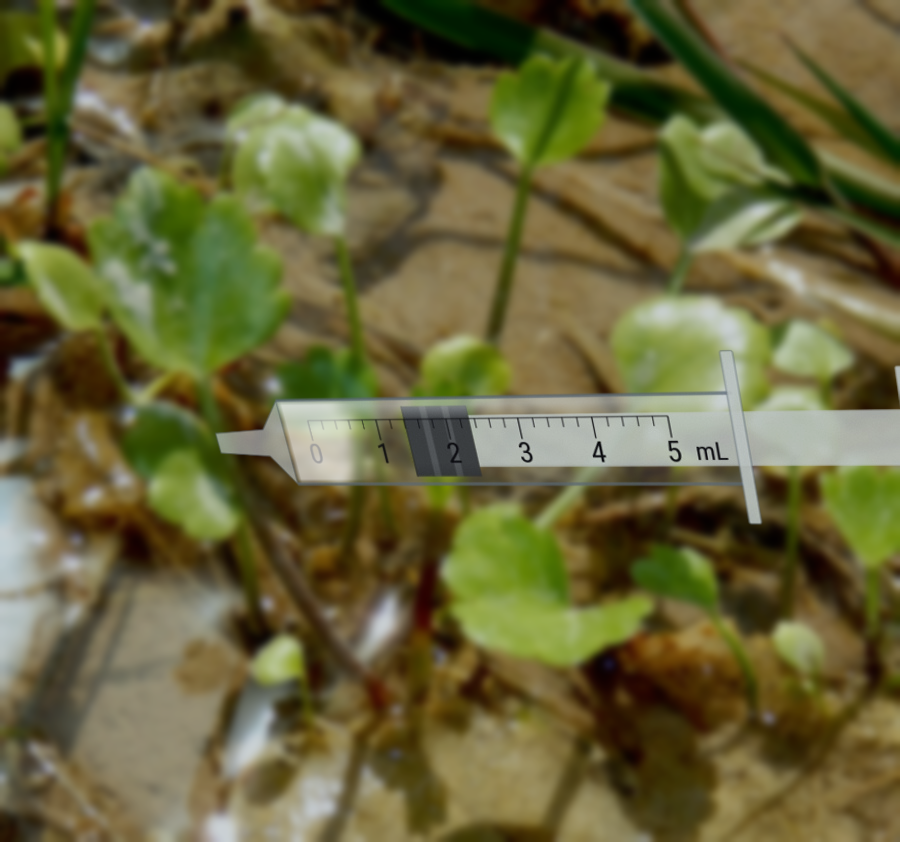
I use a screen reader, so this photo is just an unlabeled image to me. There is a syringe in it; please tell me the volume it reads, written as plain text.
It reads 1.4 mL
